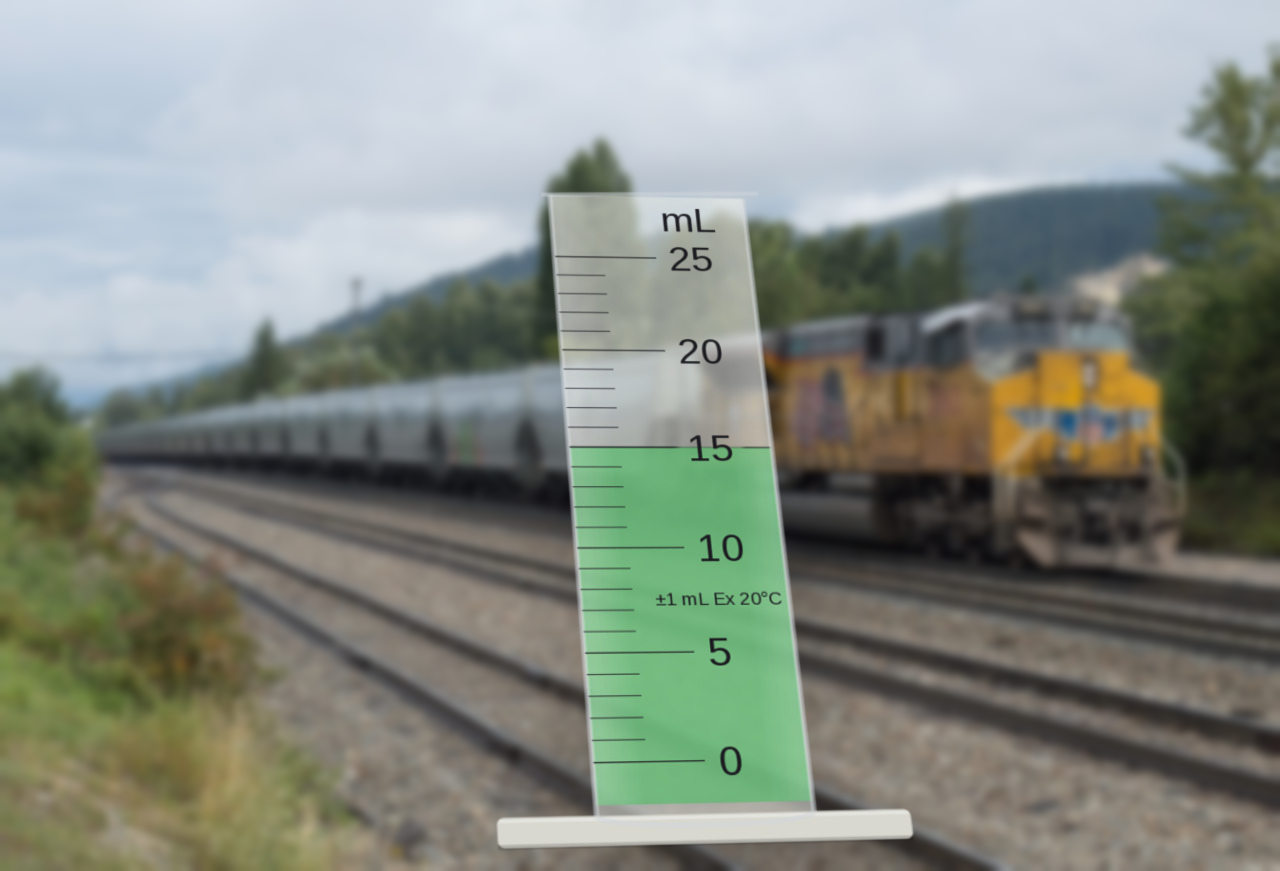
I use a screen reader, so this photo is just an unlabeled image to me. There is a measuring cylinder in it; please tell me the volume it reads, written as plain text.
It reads 15 mL
